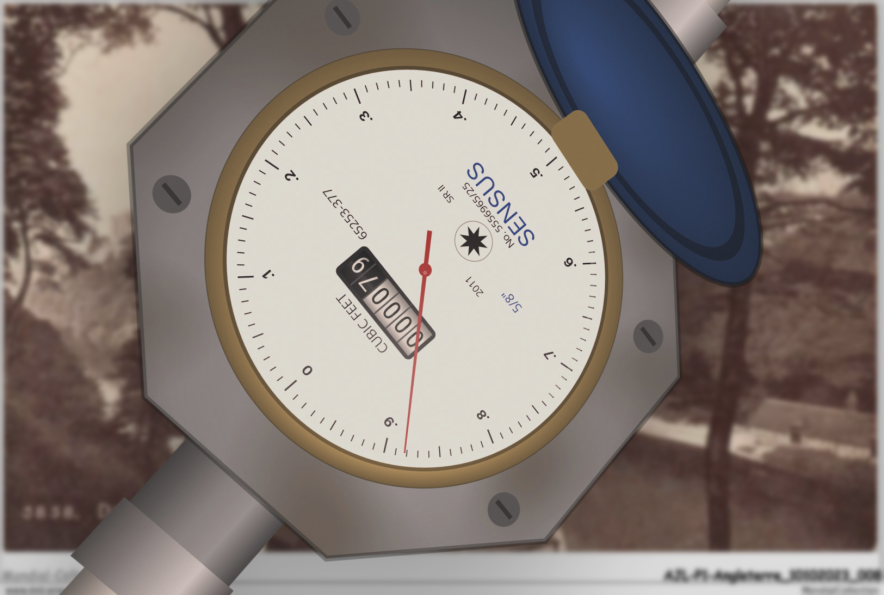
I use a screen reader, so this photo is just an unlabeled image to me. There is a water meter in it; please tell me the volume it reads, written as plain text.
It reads 78.88 ft³
